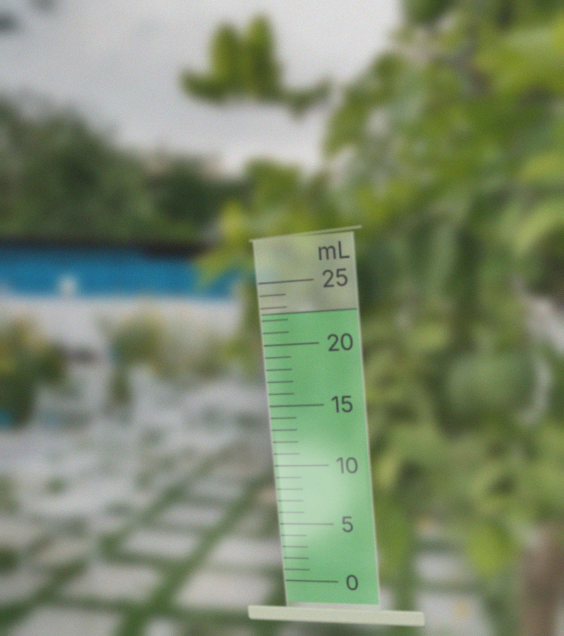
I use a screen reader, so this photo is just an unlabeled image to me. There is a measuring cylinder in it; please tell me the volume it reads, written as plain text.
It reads 22.5 mL
